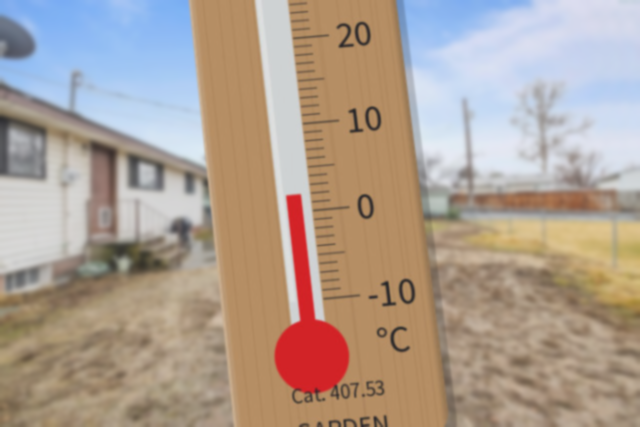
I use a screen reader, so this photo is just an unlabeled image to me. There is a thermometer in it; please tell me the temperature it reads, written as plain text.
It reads 2 °C
